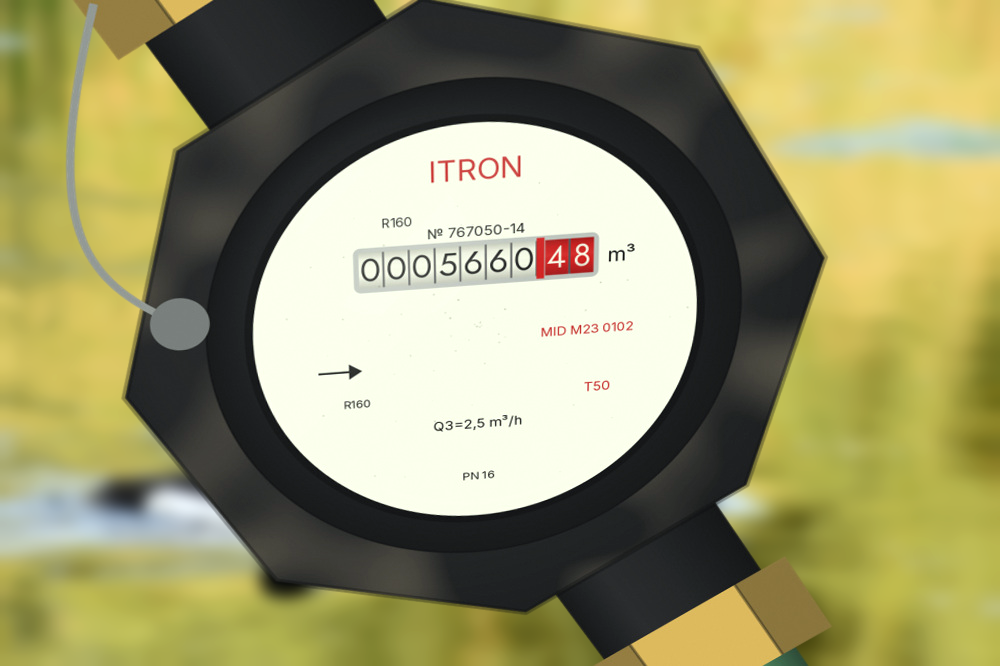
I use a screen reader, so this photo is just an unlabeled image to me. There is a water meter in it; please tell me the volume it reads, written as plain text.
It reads 5660.48 m³
